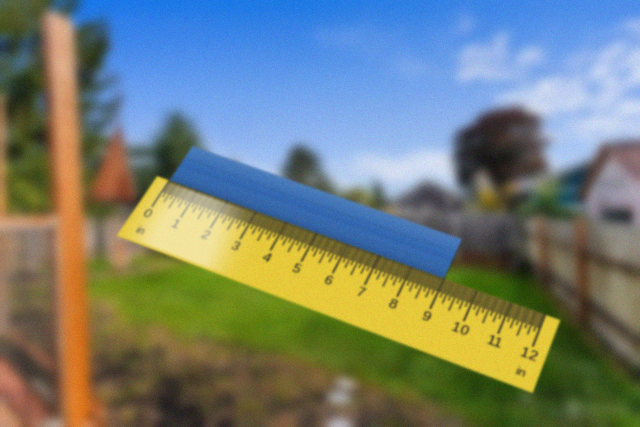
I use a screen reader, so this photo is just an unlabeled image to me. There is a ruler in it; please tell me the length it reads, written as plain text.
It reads 9 in
